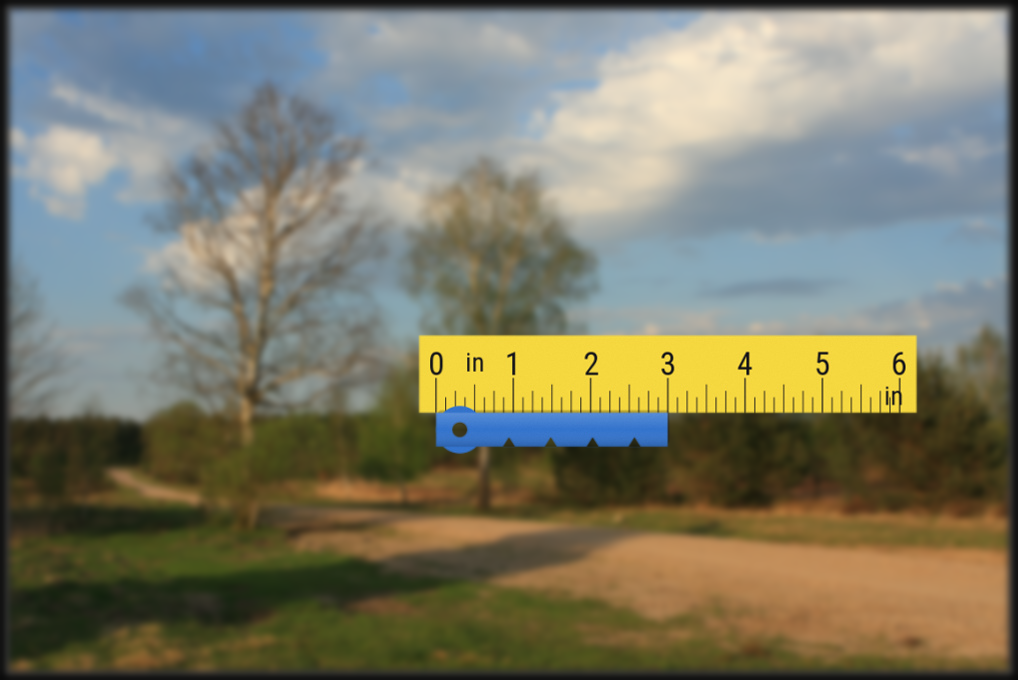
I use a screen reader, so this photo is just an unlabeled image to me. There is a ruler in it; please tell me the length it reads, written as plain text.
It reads 3 in
